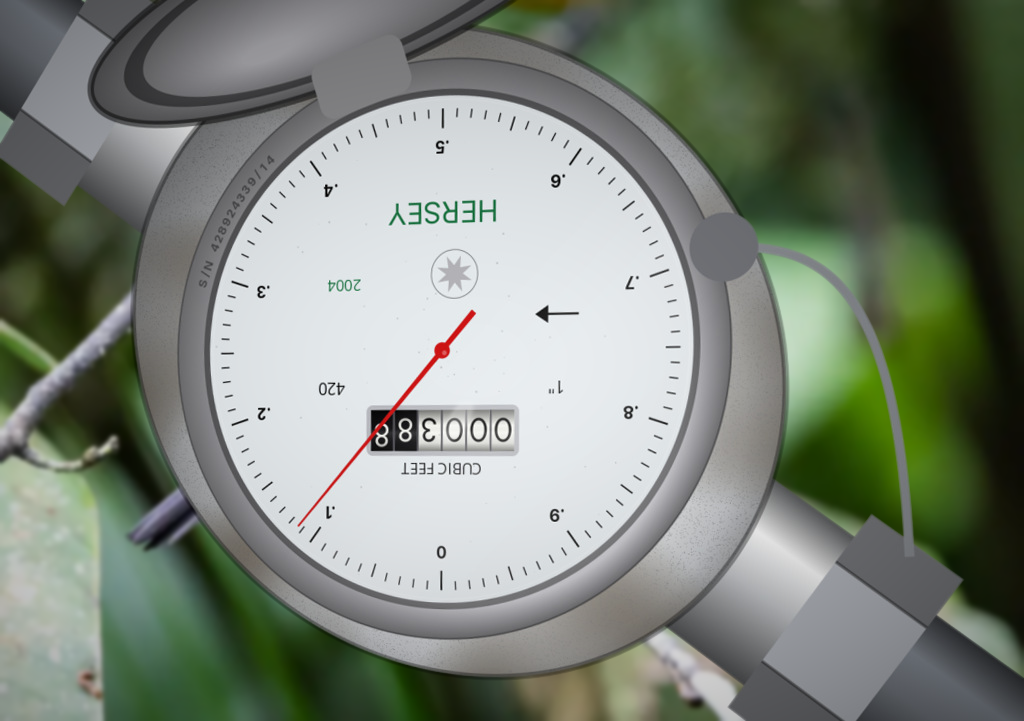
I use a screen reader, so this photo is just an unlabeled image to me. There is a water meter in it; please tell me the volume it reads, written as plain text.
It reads 388.11 ft³
